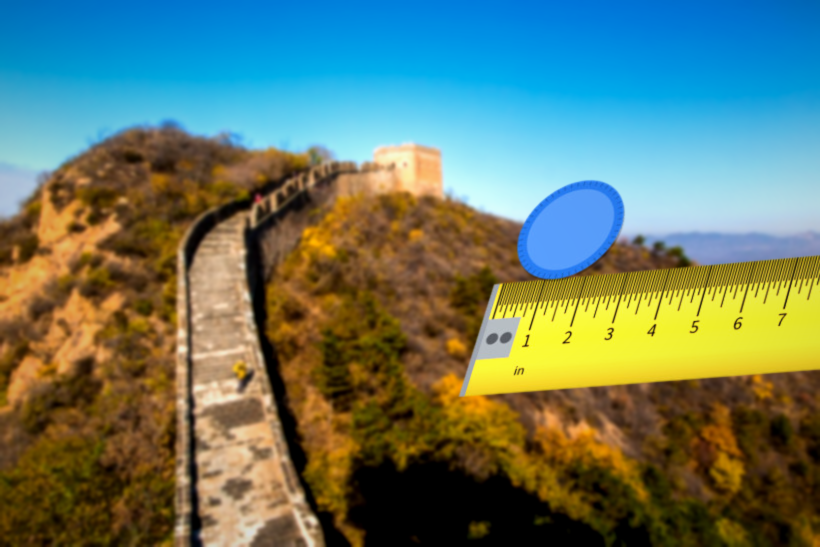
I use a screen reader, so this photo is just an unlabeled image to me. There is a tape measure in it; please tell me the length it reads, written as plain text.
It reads 2.5 in
